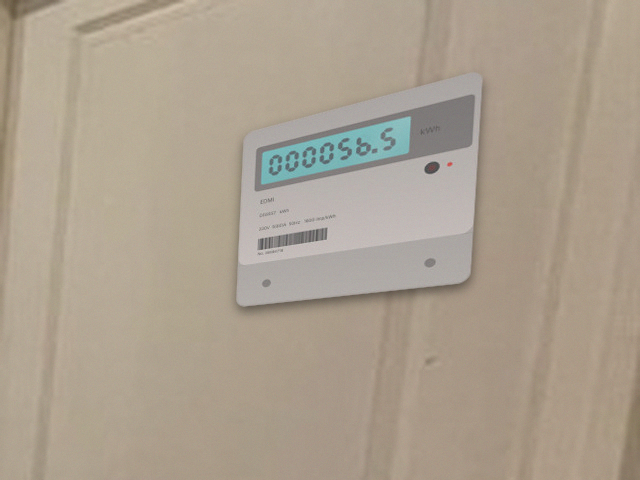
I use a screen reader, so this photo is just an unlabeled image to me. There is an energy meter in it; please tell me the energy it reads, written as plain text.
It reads 56.5 kWh
